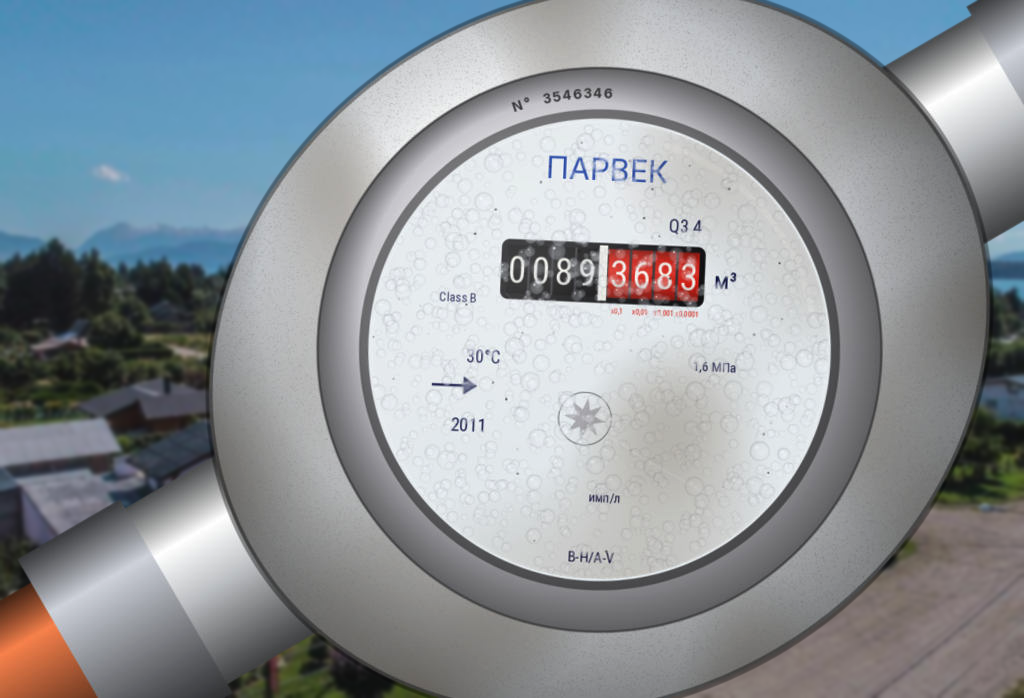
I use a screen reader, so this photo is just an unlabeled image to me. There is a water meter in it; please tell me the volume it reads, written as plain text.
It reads 89.3683 m³
